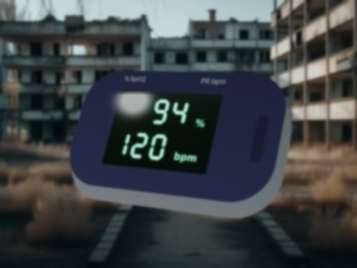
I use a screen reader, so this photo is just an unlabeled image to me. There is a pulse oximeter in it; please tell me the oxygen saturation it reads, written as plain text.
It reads 94 %
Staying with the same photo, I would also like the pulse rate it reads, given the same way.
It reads 120 bpm
